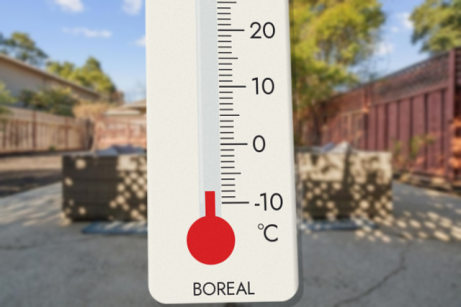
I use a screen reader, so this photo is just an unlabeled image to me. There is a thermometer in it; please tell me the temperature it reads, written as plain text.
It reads -8 °C
